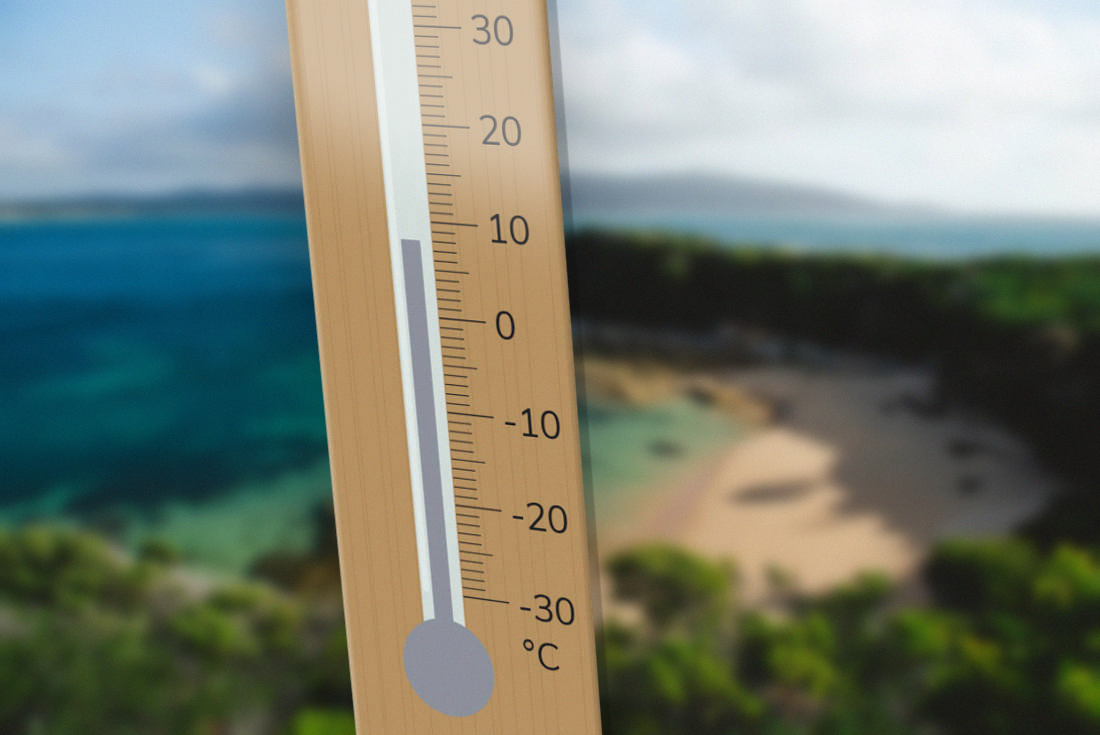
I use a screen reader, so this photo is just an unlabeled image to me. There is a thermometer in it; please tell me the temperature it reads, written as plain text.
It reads 8 °C
